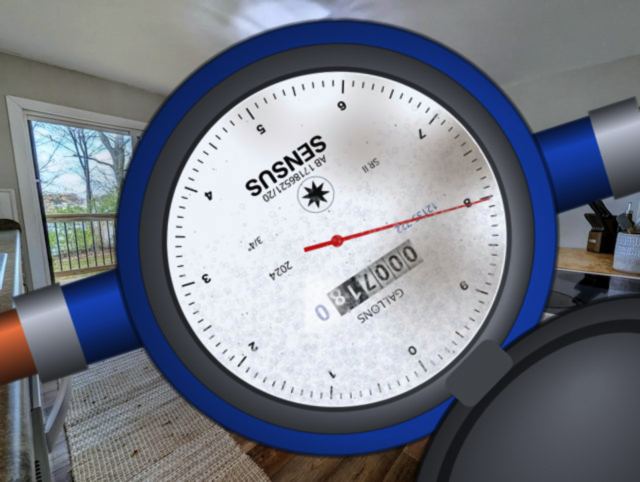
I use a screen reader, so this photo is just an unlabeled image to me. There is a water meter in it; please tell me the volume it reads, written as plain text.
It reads 7178.0 gal
